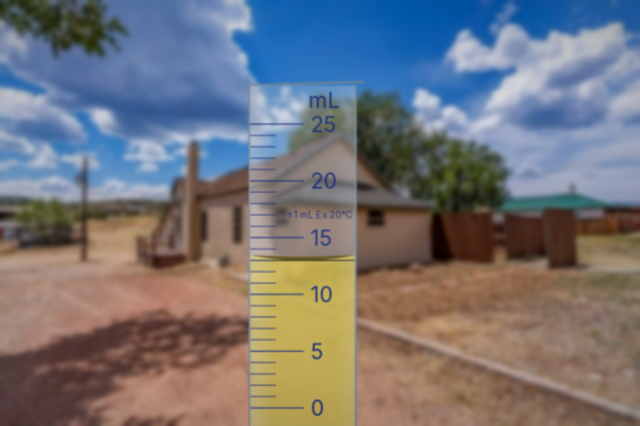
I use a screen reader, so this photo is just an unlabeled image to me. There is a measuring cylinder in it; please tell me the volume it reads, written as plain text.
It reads 13 mL
